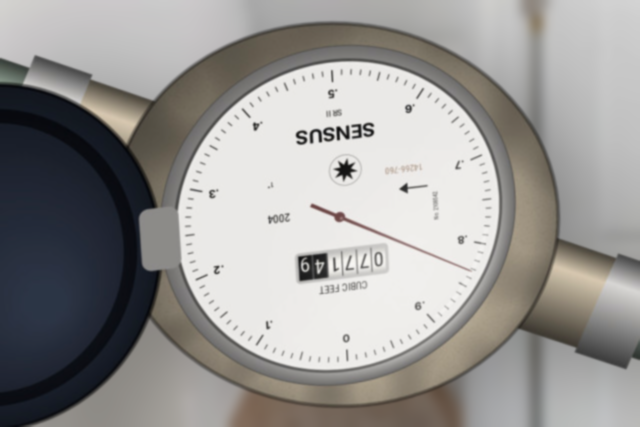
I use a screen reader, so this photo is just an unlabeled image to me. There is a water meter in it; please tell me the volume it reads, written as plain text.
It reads 77148.83 ft³
